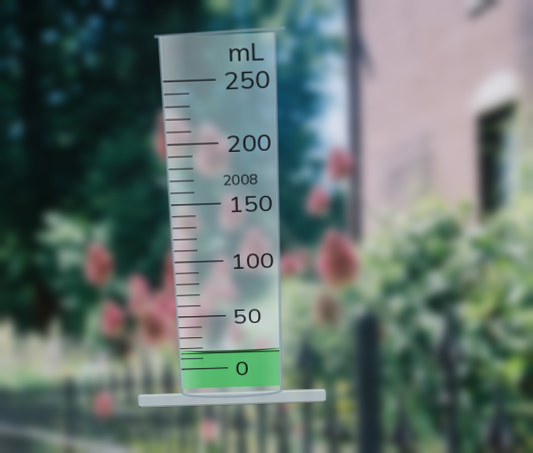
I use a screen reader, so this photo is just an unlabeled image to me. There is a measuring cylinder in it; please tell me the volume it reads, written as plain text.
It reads 15 mL
